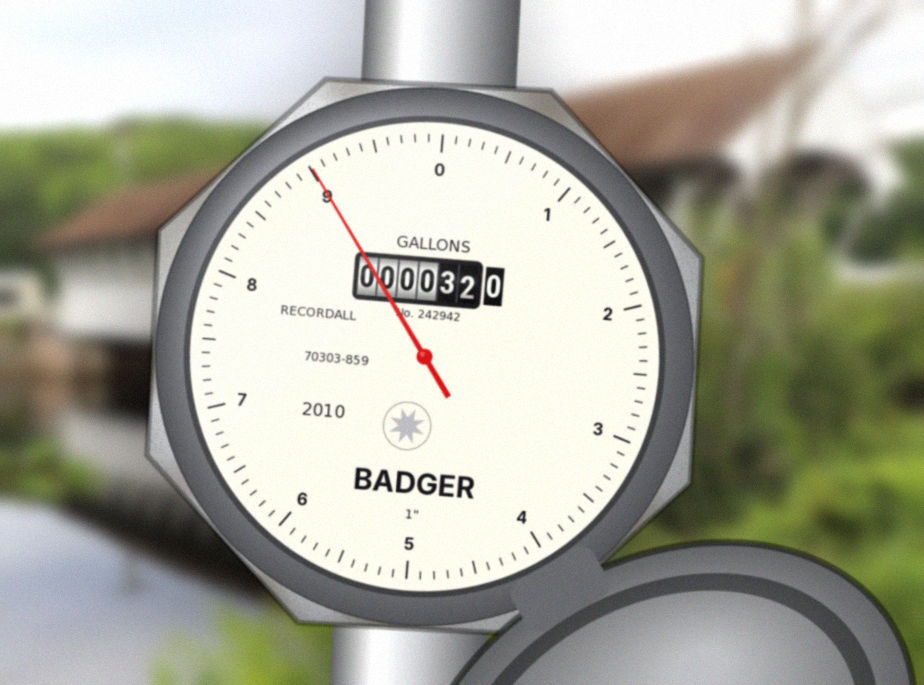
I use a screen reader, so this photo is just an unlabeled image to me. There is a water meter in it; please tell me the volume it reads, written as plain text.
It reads 319.0 gal
